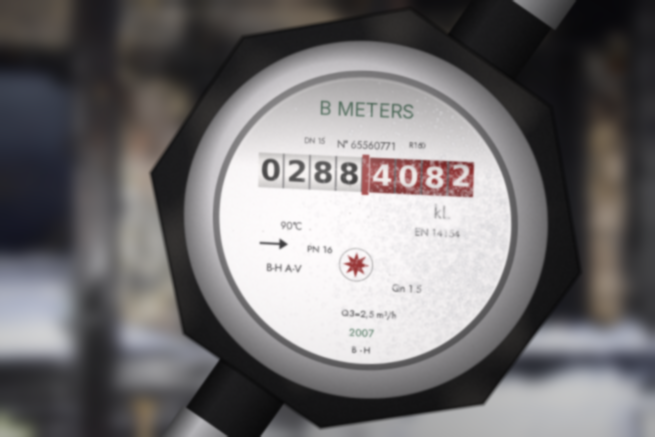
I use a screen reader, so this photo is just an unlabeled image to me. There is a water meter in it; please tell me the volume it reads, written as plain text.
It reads 288.4082 kL
